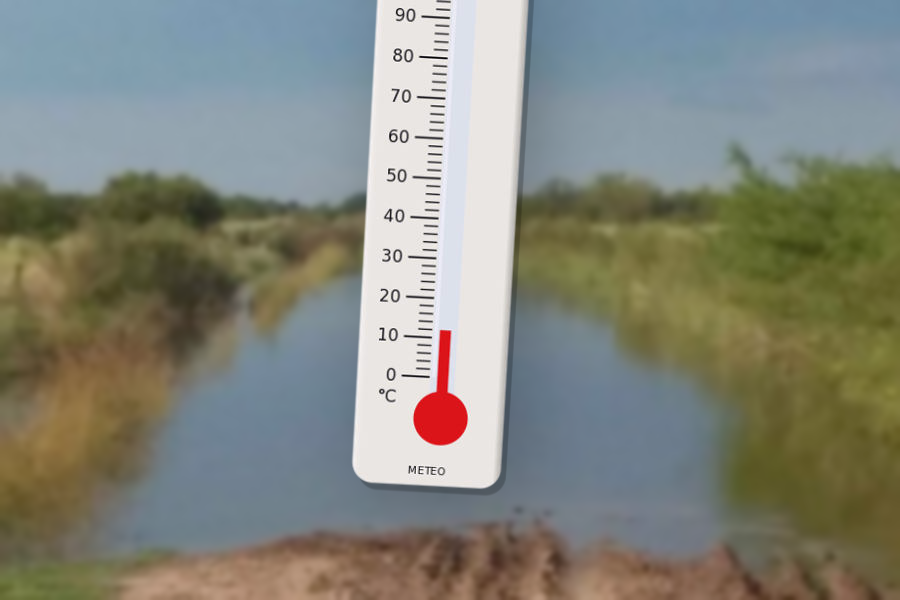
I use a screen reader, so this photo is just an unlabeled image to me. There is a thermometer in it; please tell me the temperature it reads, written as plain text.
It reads 12 °C
